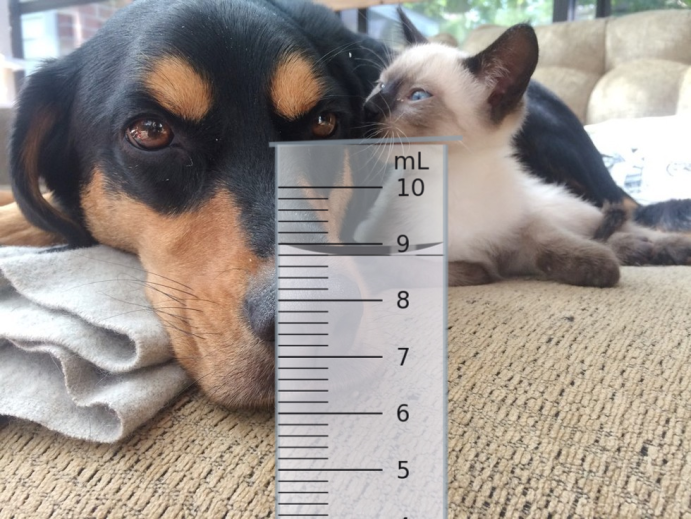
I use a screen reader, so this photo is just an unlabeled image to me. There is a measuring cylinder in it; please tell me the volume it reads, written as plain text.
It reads 8.8 mL
